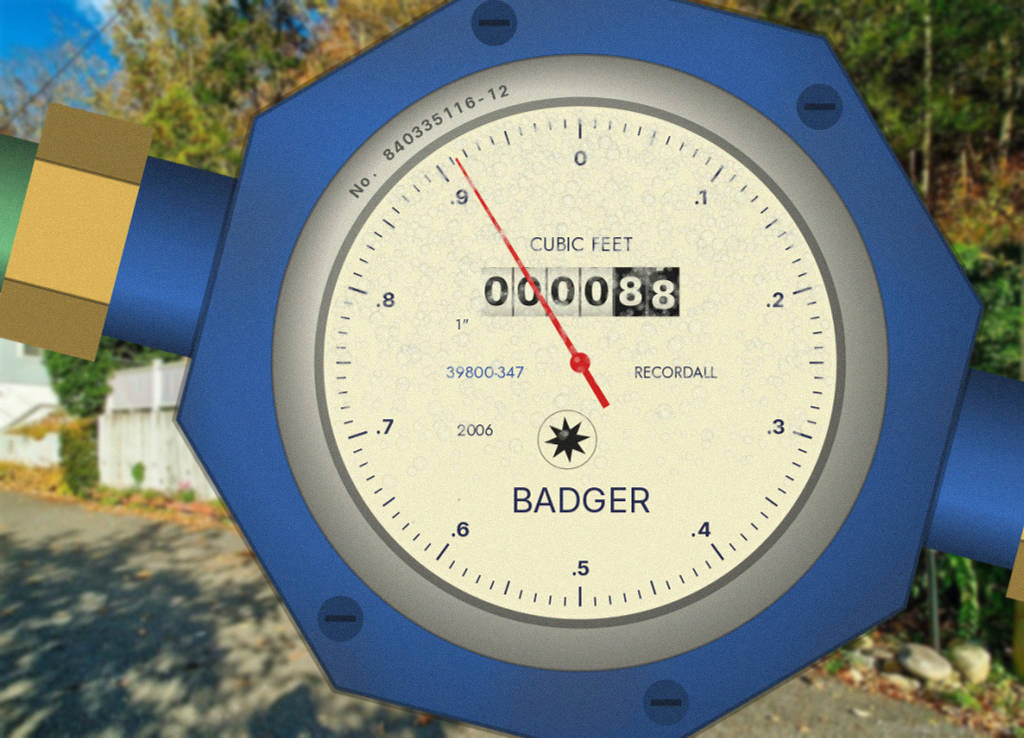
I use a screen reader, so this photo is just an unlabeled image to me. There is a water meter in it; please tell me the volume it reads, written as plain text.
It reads 87.91 ft³
